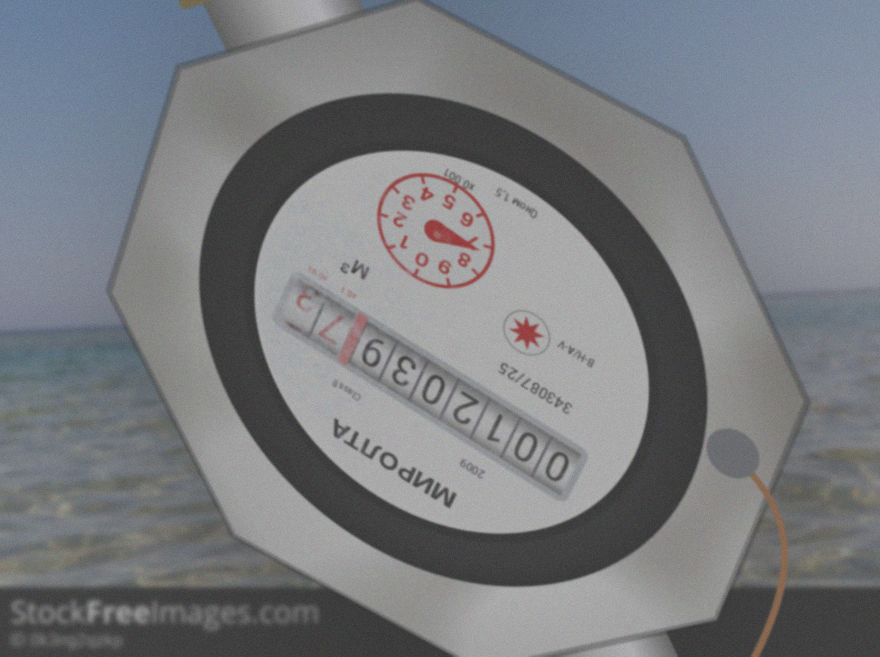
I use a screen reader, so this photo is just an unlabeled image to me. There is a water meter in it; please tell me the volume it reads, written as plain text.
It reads 12039.727 m³
